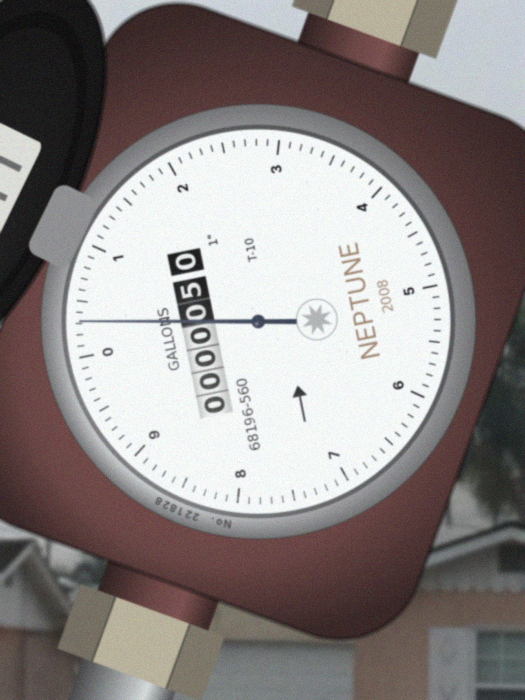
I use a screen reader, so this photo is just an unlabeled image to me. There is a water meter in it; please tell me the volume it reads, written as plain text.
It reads 50.3 gal
